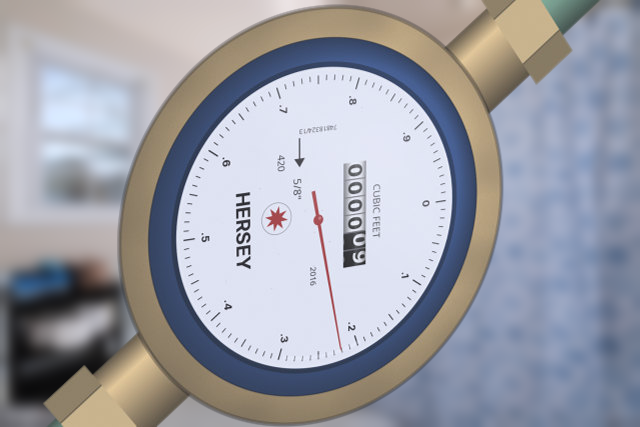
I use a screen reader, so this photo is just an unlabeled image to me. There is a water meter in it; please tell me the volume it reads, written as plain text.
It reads 9.22 ft³
